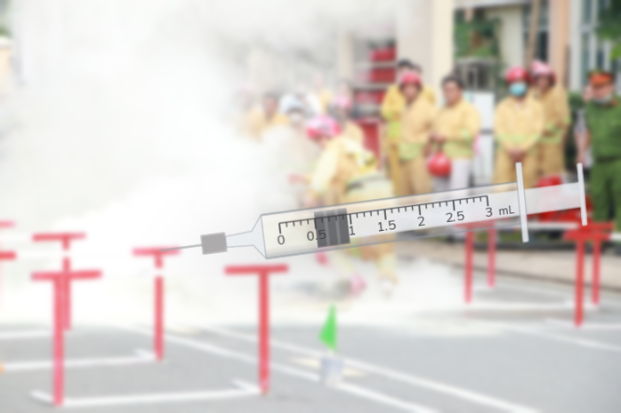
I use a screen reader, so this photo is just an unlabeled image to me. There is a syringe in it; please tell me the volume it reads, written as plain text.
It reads 0.5 mL
